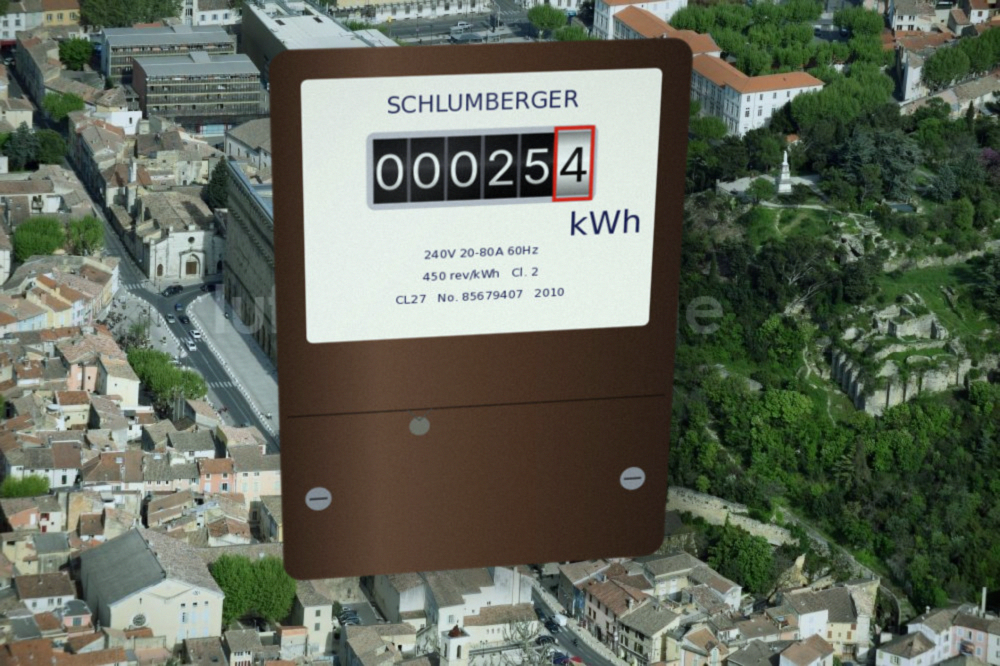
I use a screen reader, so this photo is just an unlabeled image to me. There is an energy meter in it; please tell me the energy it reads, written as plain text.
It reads 25.4 kWh
